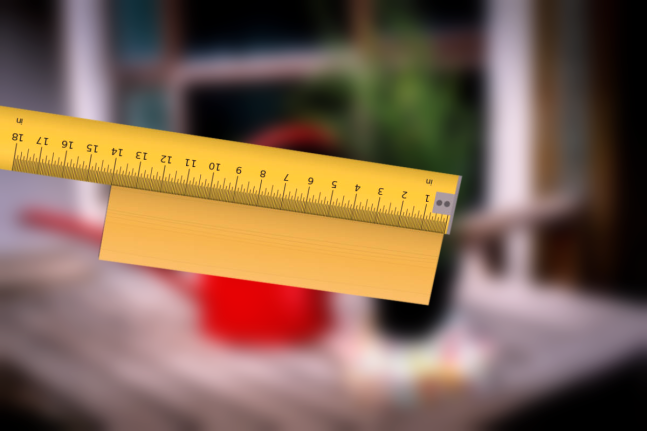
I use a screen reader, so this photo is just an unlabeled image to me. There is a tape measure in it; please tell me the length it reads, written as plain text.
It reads 14 in
